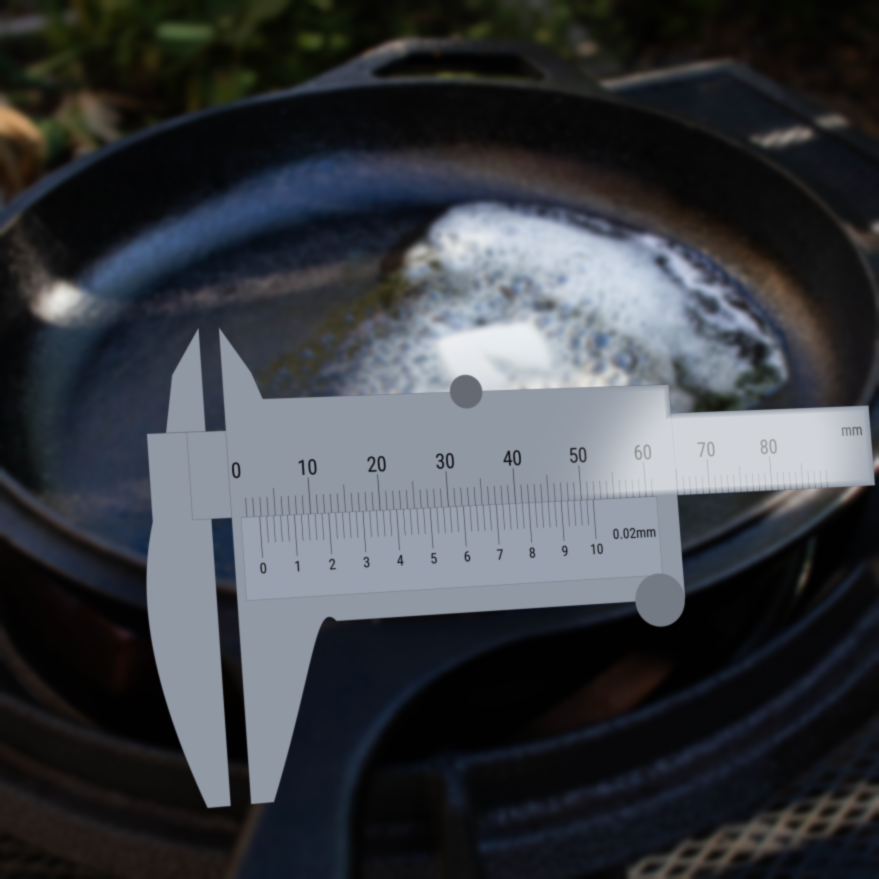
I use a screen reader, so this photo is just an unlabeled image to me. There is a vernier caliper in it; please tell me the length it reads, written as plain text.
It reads 2.8 mm
